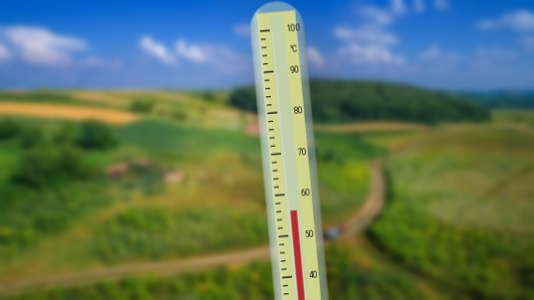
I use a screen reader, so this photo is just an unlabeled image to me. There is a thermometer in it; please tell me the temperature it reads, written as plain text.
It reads 56 °C
